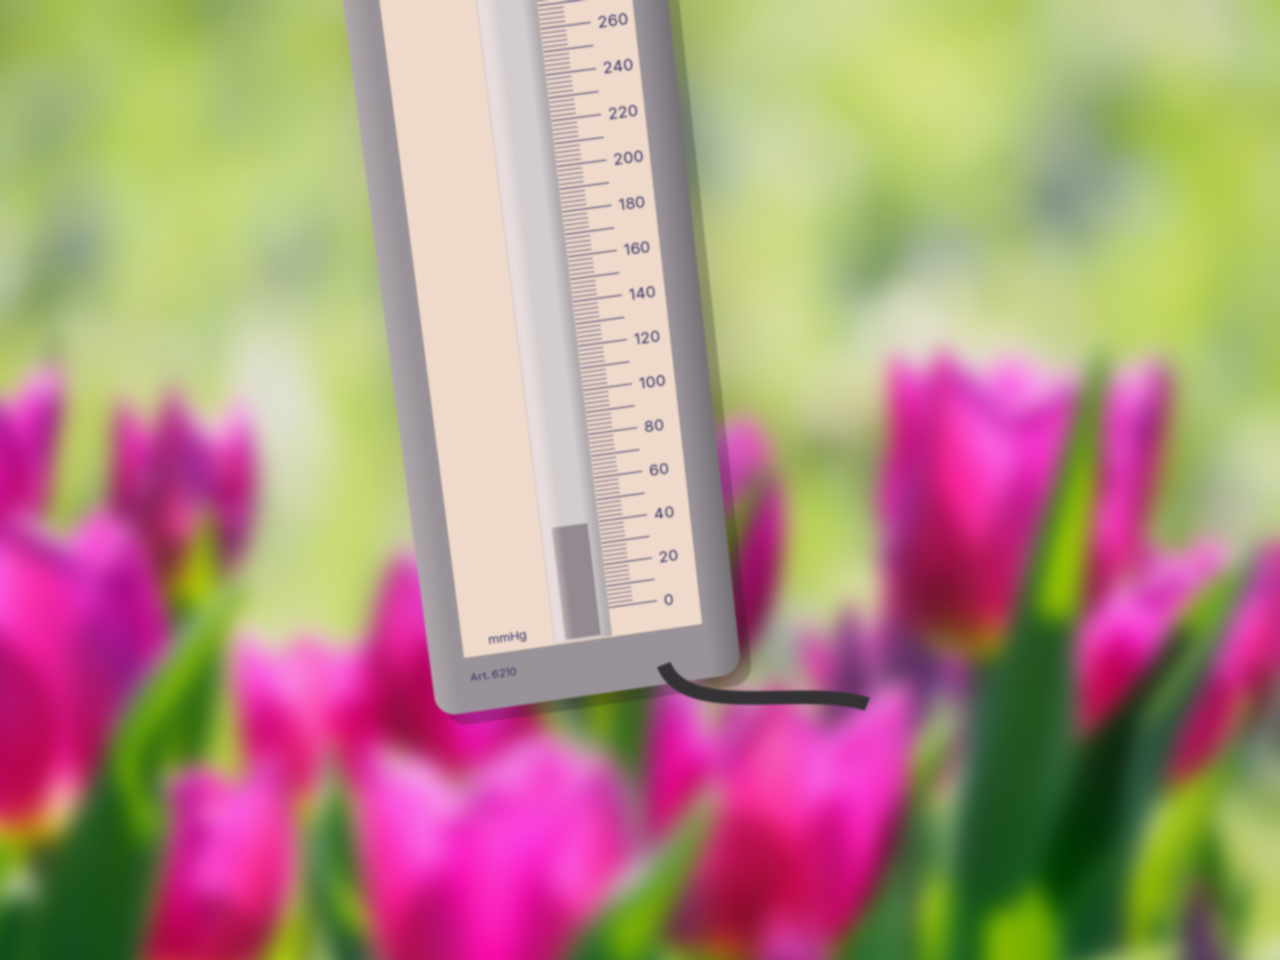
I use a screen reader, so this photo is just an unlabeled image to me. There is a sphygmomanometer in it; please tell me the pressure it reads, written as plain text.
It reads 40 mmHg
